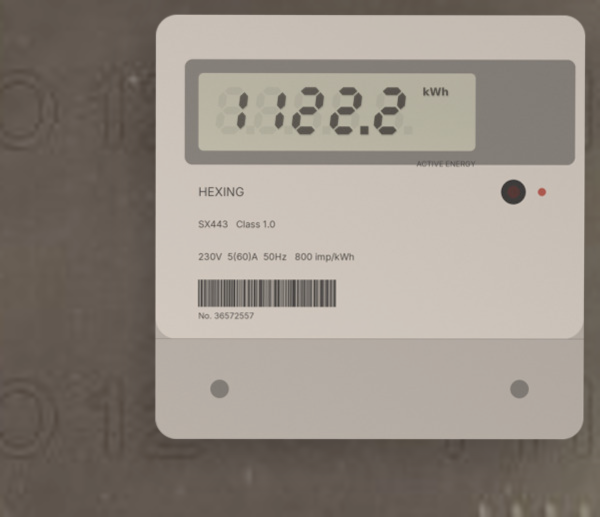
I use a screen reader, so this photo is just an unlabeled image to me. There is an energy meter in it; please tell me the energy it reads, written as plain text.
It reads 1122.2 kWh
